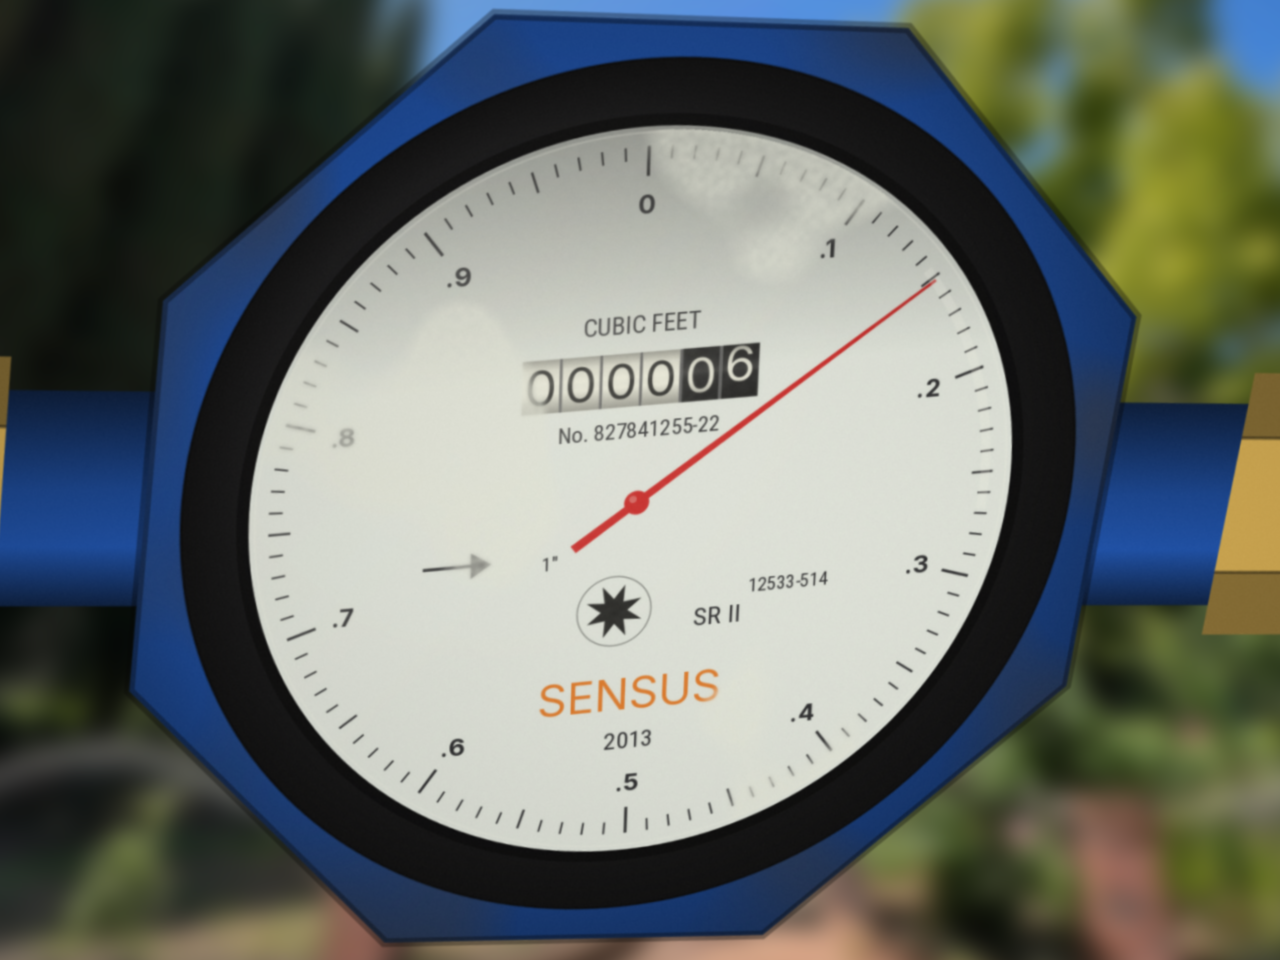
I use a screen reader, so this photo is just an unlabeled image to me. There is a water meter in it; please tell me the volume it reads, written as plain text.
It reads 6.15 ft³
